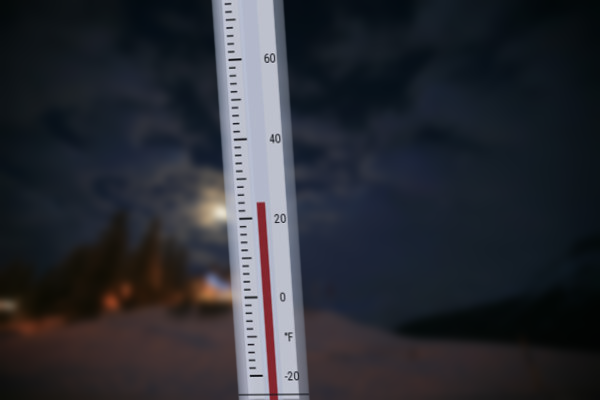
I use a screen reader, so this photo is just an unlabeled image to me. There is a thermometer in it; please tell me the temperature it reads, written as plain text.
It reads 24 °F
